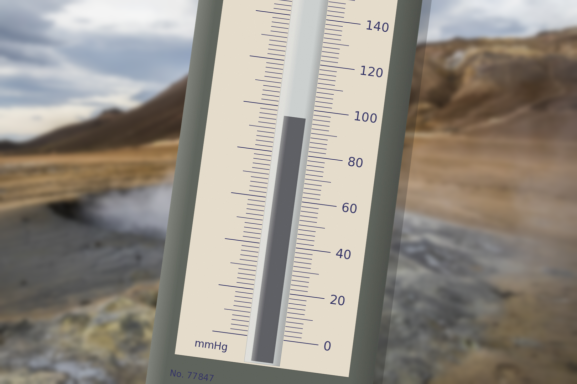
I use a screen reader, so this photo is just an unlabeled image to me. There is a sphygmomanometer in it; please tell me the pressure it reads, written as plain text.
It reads 96 mmHg
